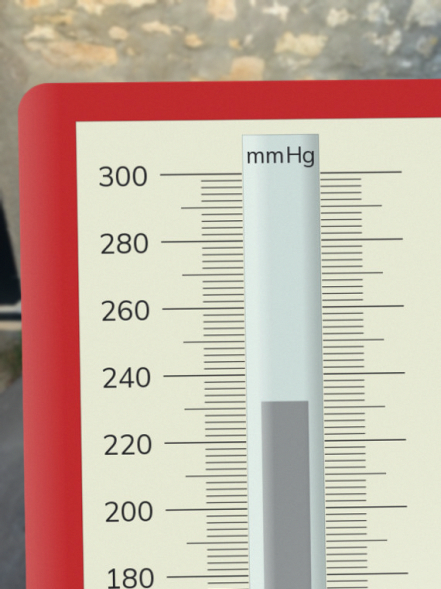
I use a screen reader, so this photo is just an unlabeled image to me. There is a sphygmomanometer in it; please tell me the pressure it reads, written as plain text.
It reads 232 mmHg
